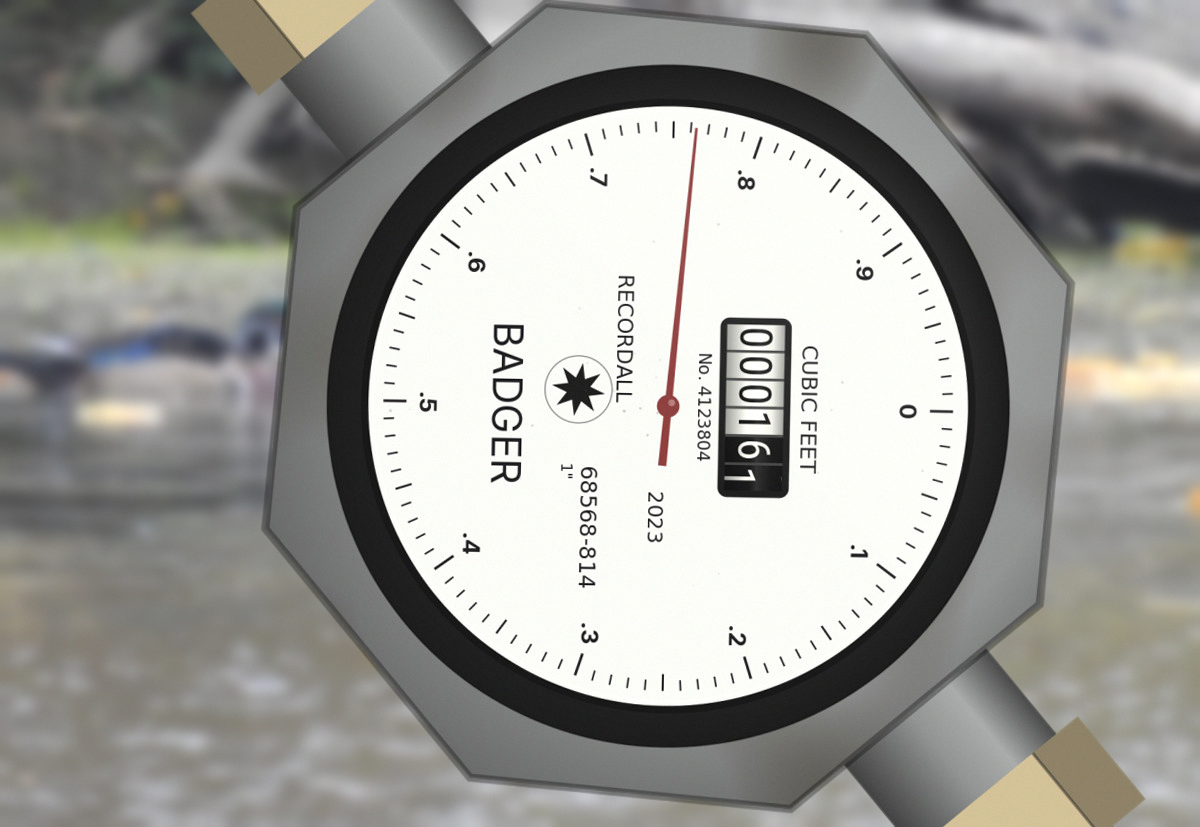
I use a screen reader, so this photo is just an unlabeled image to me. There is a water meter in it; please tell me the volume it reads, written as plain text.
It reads 160.76 ft³
